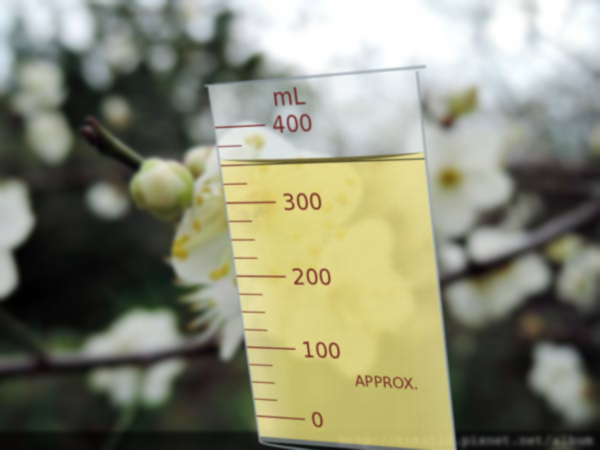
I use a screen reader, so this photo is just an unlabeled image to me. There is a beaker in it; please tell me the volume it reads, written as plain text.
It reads 350 mL
